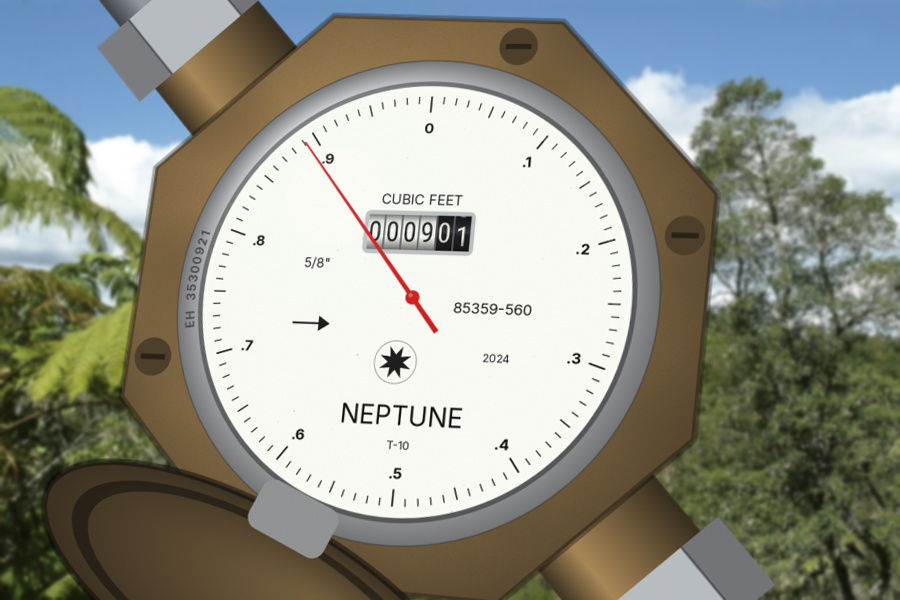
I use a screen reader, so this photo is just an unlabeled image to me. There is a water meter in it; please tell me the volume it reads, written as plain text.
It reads 900.89 ft³
